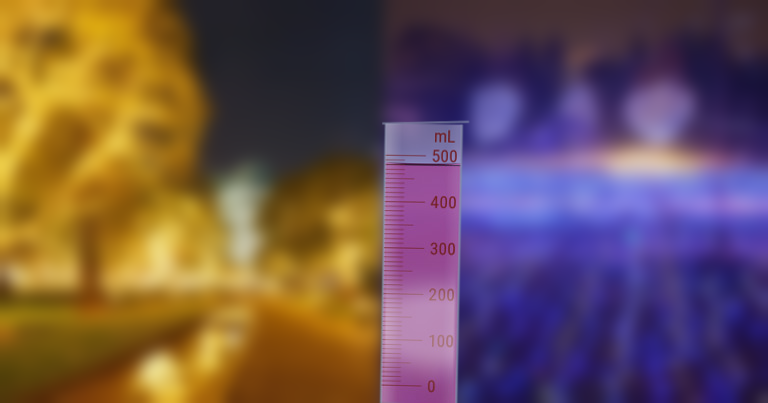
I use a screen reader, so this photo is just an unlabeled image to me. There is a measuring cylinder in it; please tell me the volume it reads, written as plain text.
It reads 480 mL
